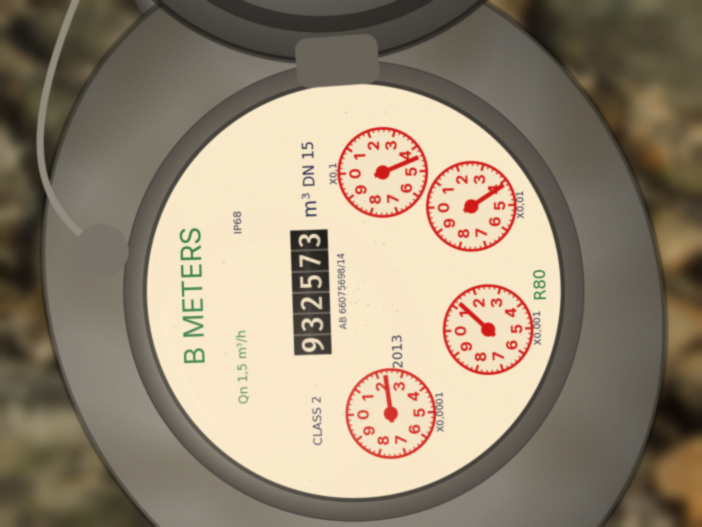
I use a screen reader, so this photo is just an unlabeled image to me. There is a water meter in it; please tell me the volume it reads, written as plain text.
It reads 932573.4412 m³
